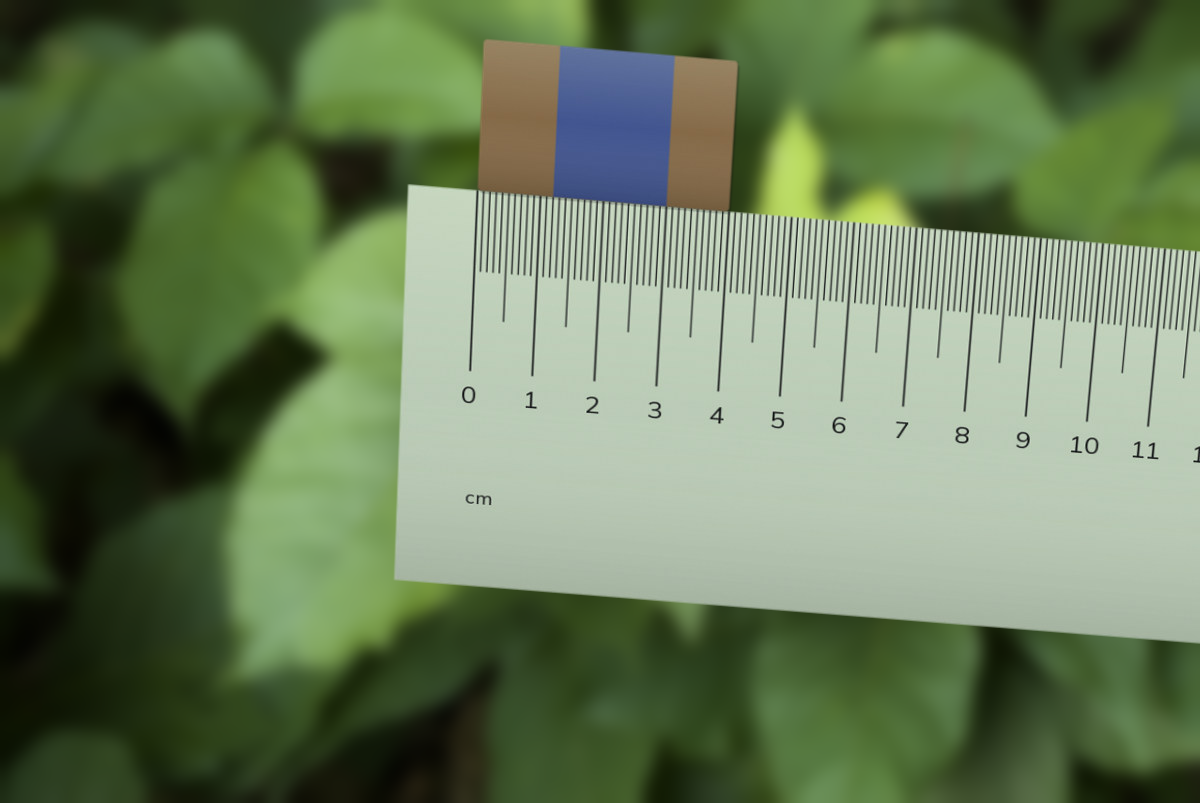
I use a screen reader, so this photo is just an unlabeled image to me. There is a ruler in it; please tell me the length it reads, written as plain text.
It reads 4 cm
